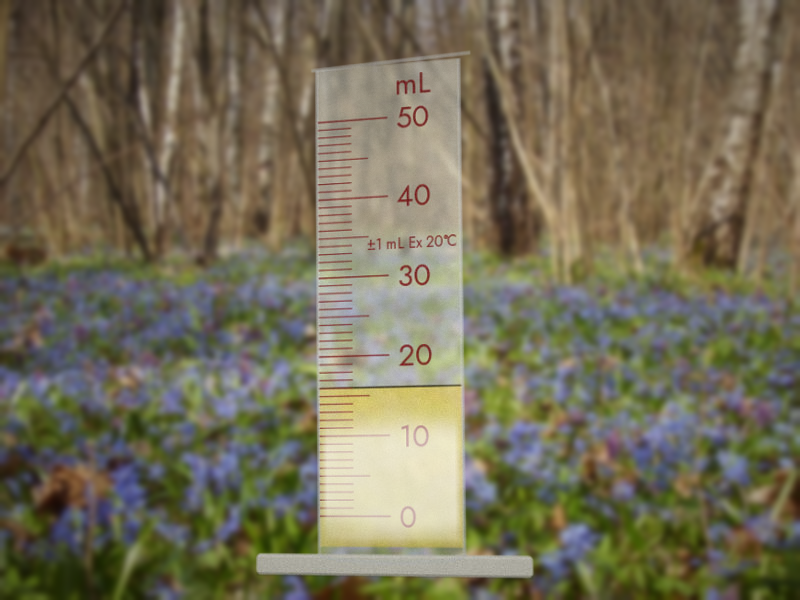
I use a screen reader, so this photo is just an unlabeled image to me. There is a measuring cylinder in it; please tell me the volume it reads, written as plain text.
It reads 16 mL
